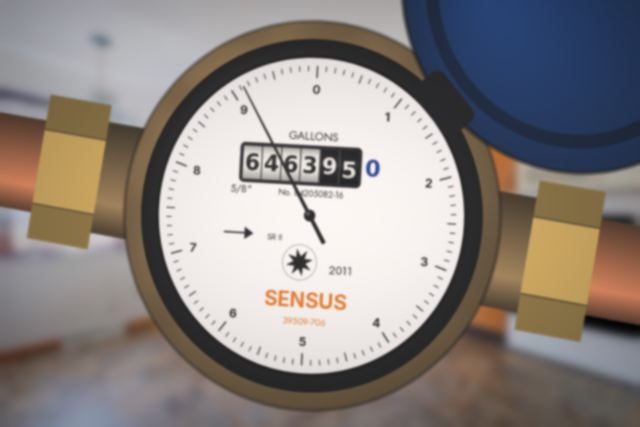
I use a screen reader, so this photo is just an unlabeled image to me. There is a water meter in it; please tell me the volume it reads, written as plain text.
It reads 6463949.1 gal
